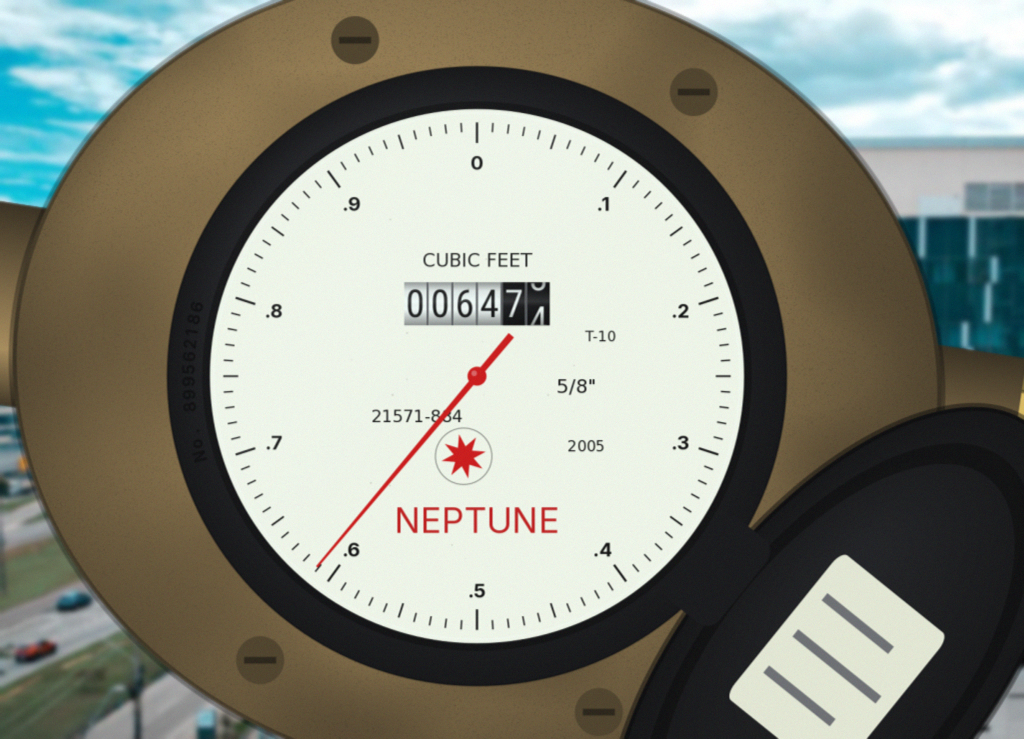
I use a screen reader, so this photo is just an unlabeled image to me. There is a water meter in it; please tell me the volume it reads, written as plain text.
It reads 6473.61 ft³
